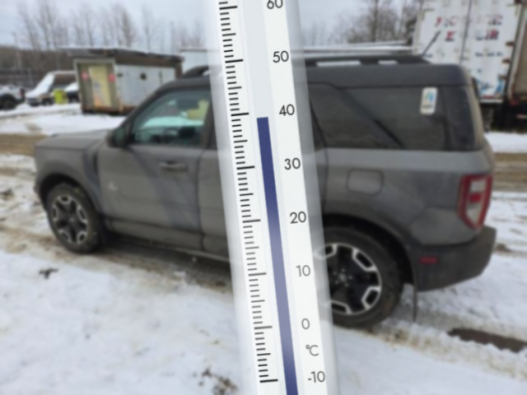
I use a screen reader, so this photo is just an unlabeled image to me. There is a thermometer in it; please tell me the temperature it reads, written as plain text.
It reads 39 °C
